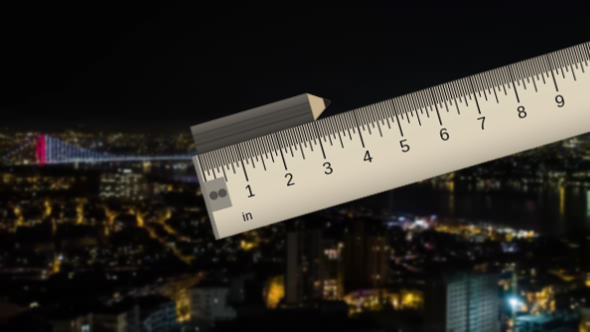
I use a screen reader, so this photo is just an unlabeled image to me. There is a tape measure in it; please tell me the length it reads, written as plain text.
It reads 3.5 in
